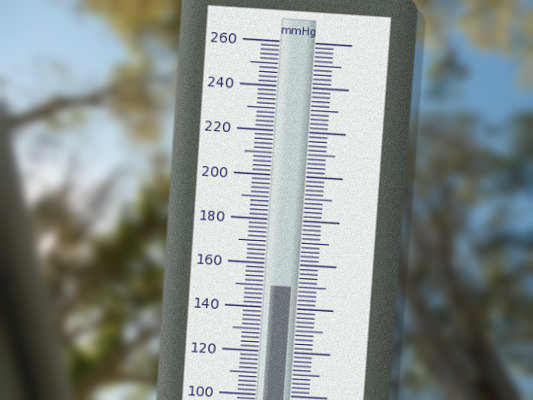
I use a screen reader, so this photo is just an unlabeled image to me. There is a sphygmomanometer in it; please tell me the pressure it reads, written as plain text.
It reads 150 mmHg
